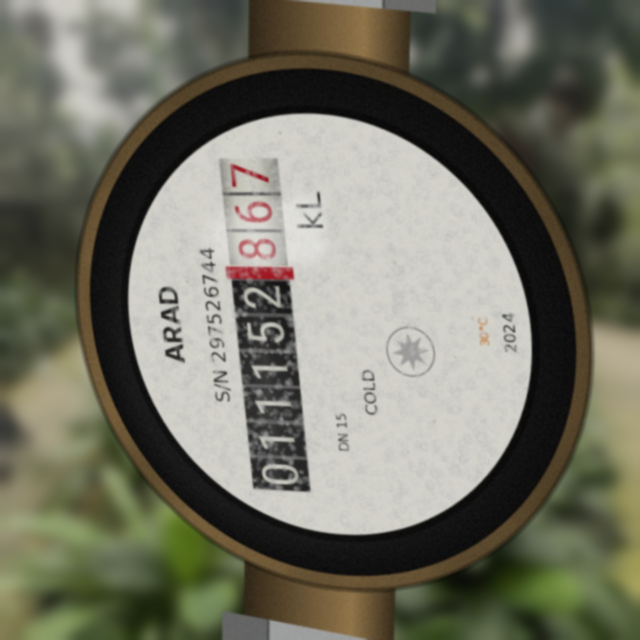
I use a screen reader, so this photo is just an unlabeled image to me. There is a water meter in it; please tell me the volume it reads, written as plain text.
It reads 11152.867 kL
